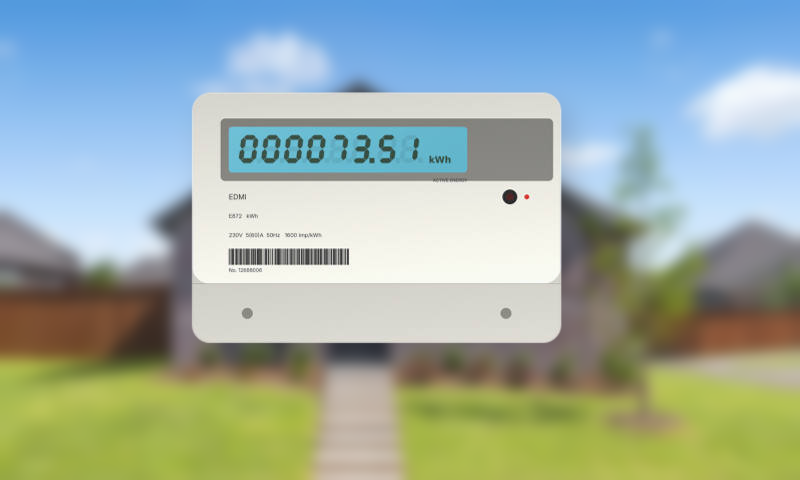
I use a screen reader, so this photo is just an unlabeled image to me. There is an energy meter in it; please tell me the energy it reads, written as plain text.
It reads 73.51 kWh
